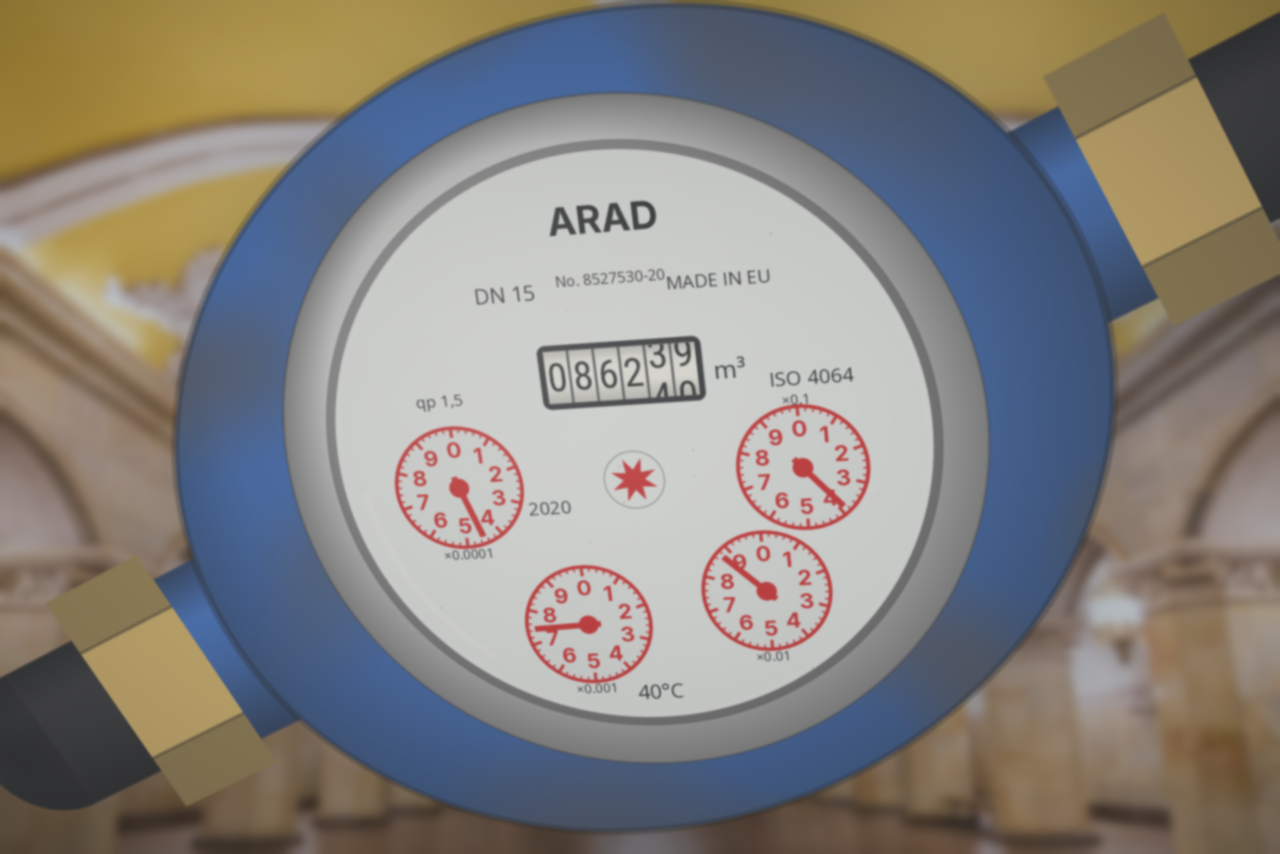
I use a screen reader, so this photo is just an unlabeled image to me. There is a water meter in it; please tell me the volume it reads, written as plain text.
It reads 86239.3874 m³
